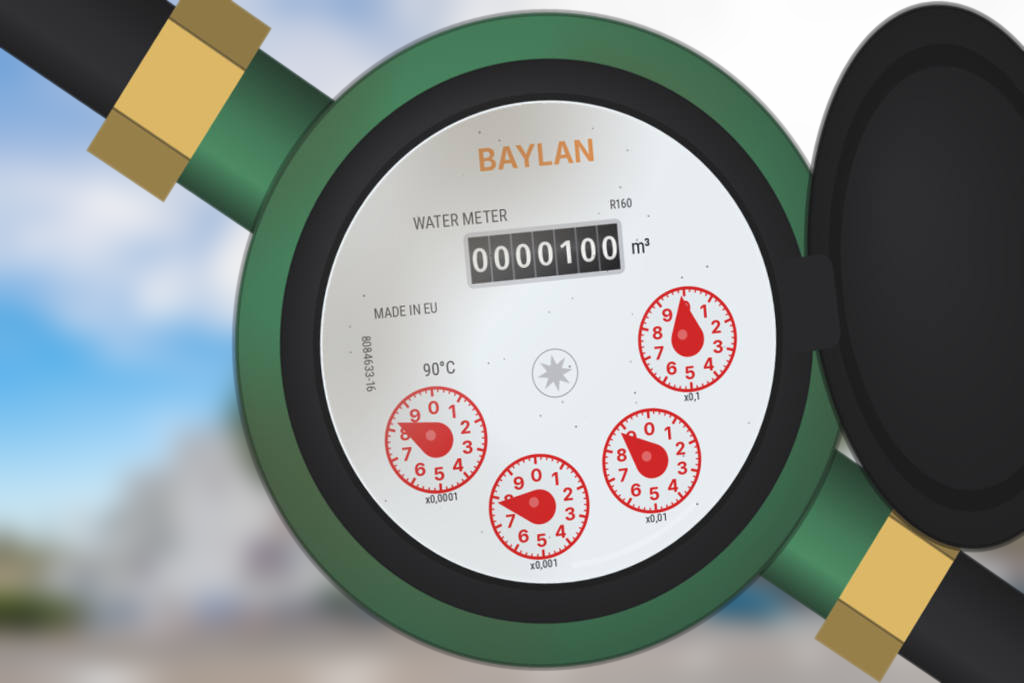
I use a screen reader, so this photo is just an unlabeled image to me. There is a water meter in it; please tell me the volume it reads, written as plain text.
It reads 99.9878 m³
